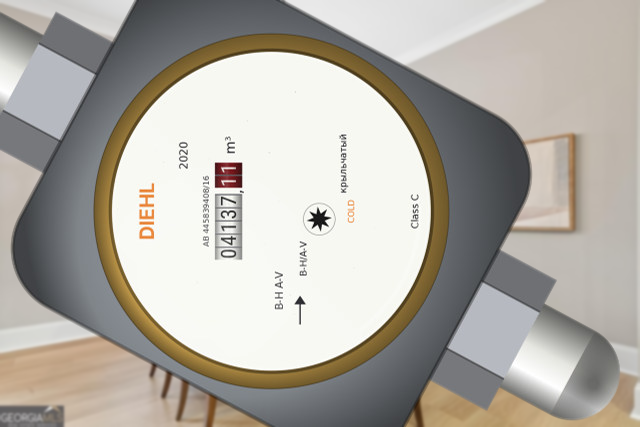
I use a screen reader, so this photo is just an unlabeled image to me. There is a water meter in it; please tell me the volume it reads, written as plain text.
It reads 4137.11 m³
